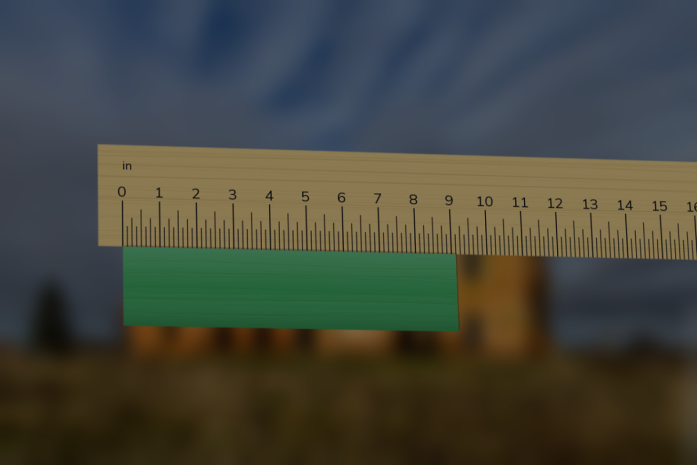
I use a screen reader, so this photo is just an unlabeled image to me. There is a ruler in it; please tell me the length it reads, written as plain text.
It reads 9.125 in
